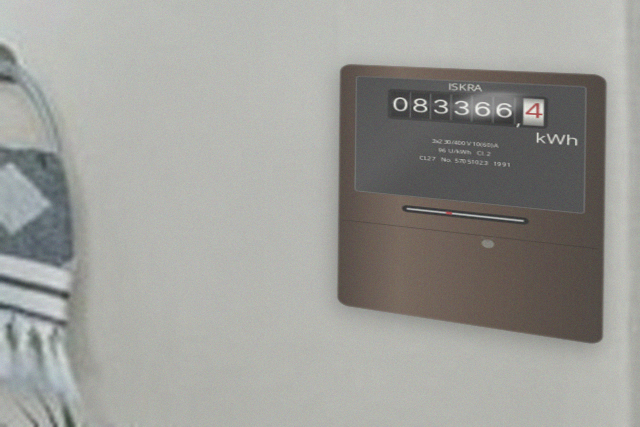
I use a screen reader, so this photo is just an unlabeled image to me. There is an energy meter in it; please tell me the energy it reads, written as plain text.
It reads 83366.4 kWh
